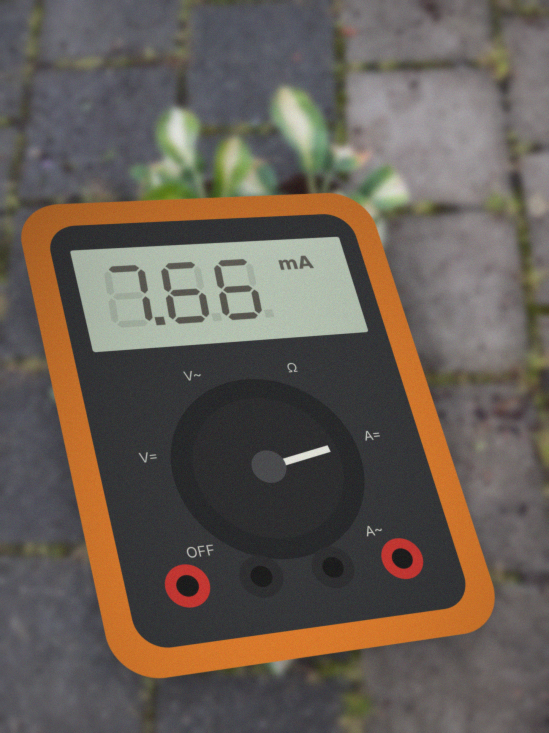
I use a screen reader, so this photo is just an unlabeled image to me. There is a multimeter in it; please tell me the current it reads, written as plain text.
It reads 7.66 mA
